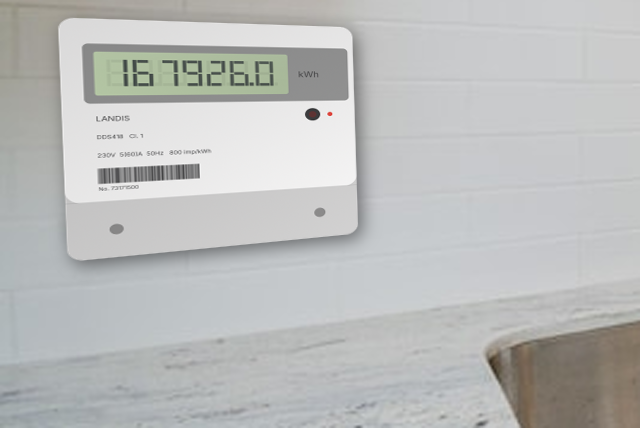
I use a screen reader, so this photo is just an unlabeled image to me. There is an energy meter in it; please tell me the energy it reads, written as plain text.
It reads 167926.0 kWh
